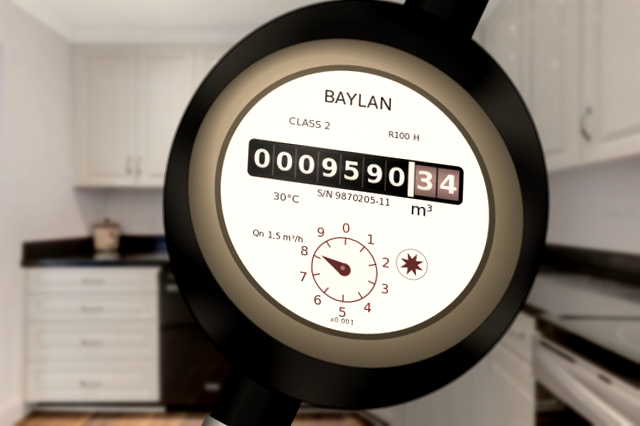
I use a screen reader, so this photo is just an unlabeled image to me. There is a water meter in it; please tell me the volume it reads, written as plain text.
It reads 9590.348 m³
